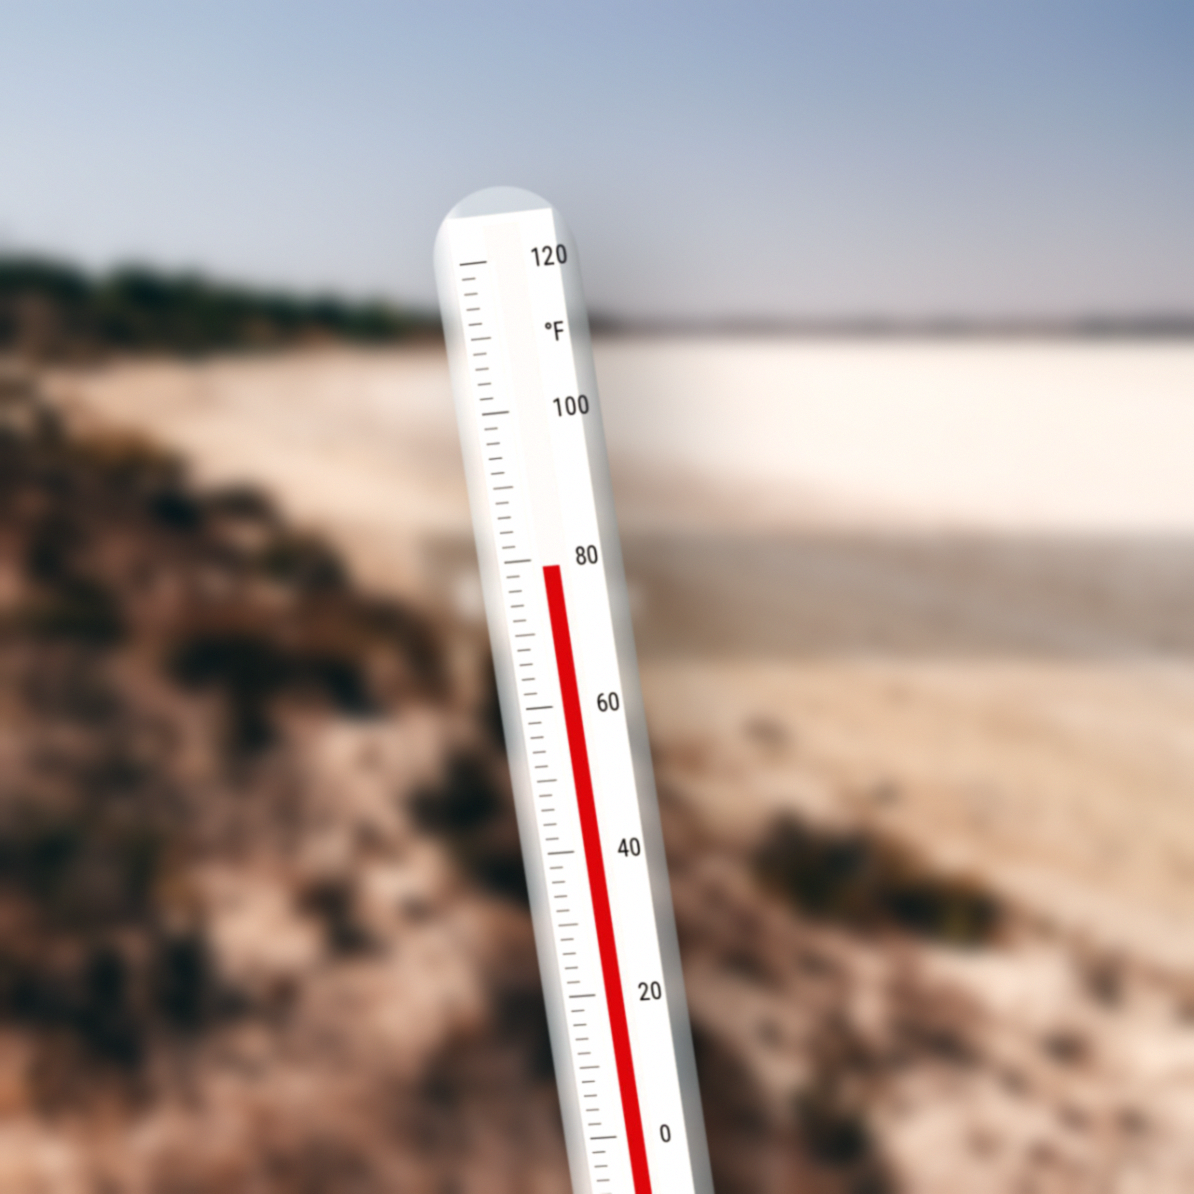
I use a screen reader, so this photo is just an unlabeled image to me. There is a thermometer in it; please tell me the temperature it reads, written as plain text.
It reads 79 °F
